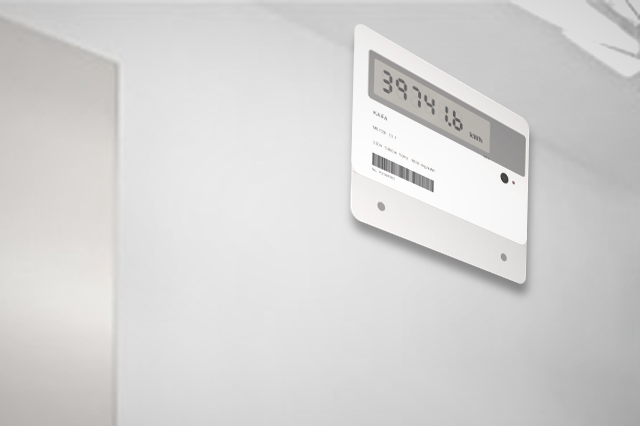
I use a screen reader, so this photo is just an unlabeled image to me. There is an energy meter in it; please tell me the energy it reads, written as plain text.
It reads 39741.6 kWh
